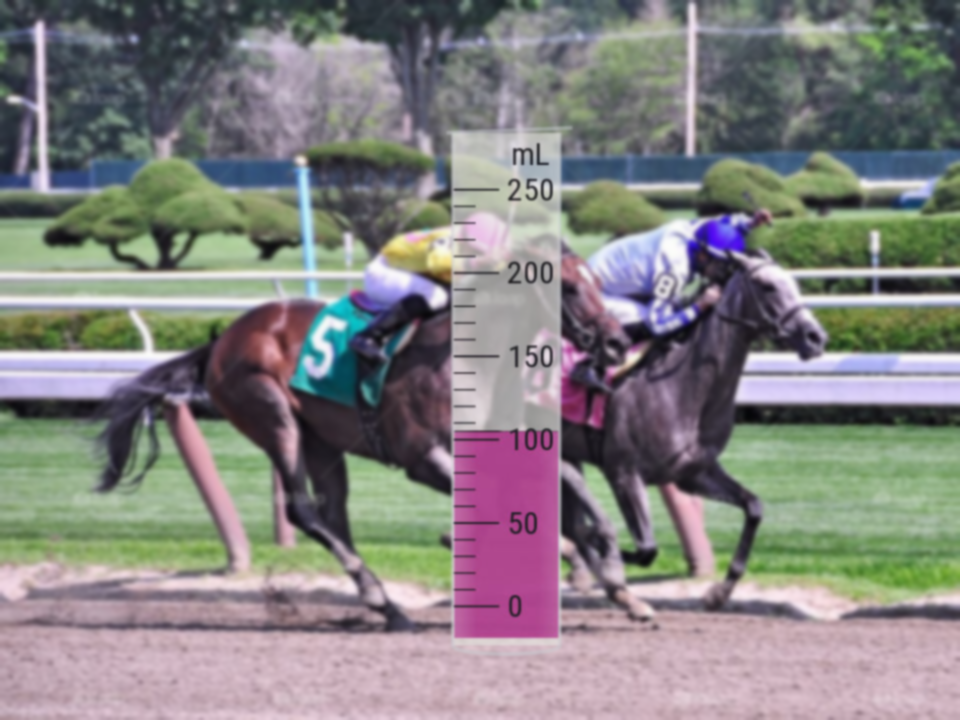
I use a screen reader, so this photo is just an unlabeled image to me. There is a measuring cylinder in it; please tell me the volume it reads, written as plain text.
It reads 105 mL
